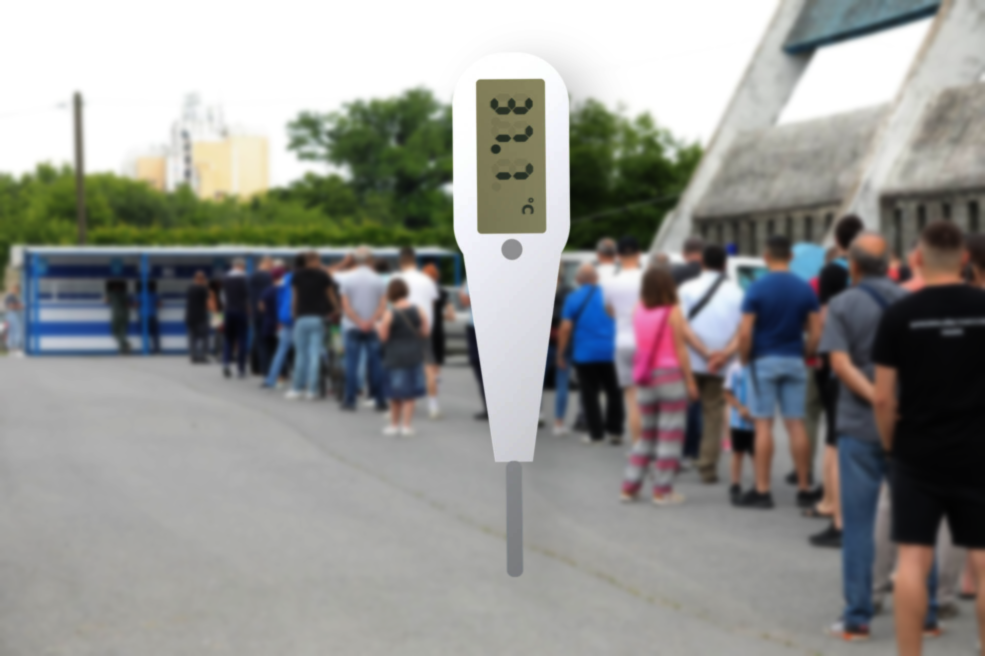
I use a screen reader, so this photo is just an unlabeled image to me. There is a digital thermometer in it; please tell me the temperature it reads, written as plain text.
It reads 37.7 °C
